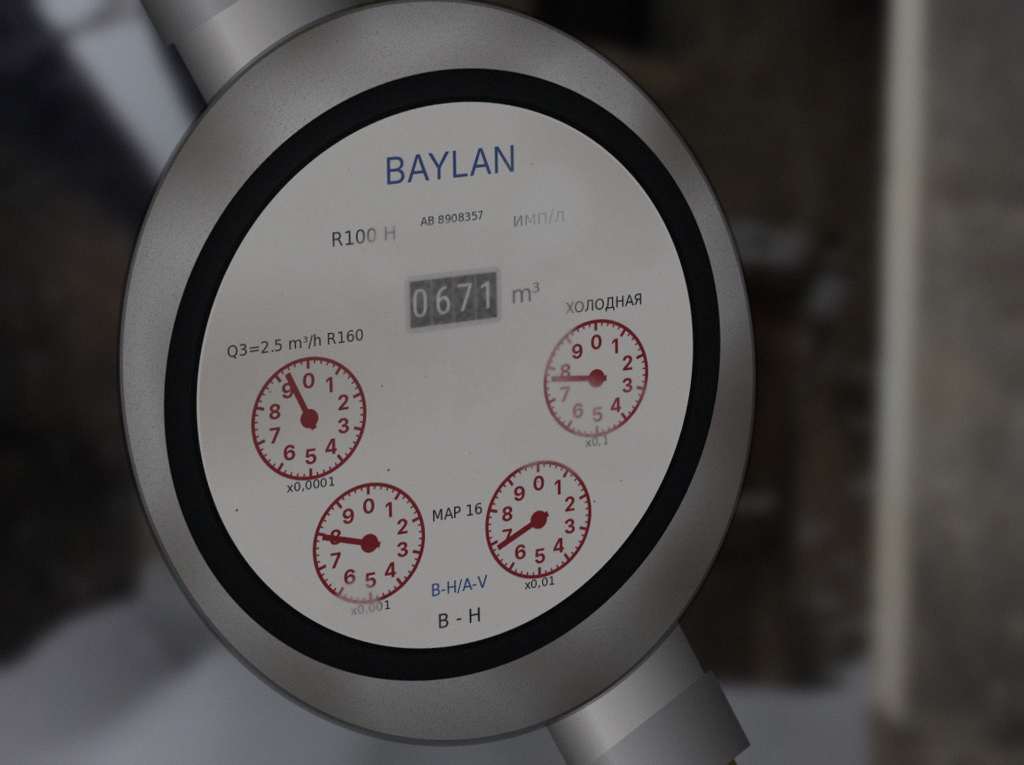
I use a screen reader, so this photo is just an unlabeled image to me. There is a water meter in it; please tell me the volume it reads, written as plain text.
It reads 671.7679 m³
